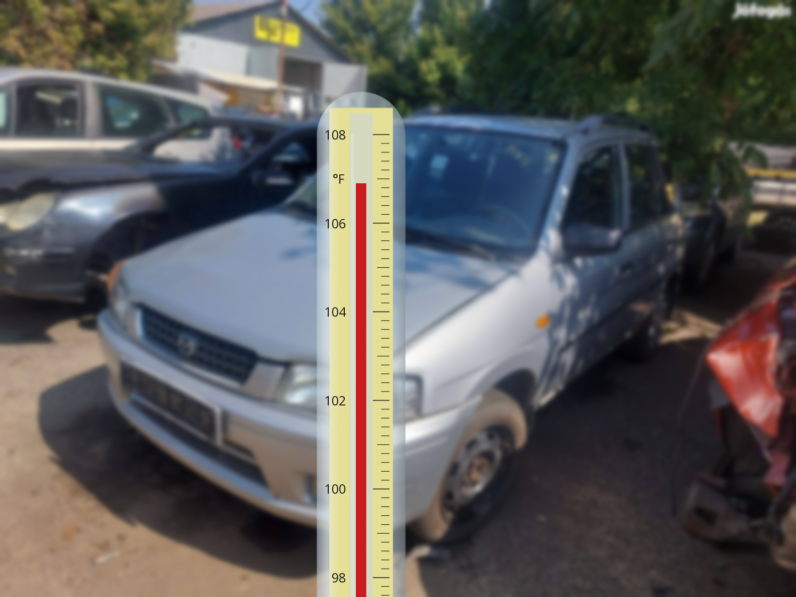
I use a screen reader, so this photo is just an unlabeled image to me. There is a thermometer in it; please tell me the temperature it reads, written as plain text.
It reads 106.9 °F
